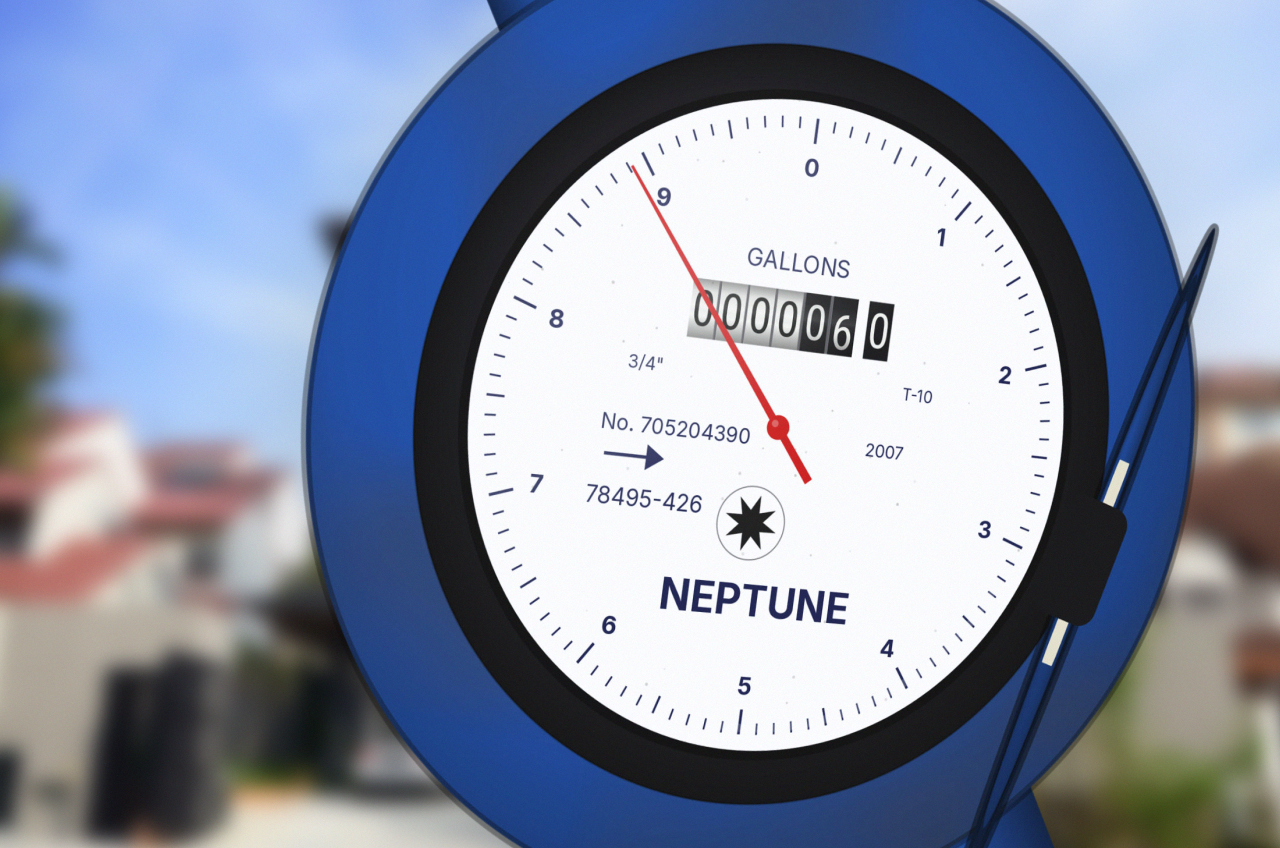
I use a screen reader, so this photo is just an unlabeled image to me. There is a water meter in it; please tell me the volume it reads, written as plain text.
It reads 58.9 gal
